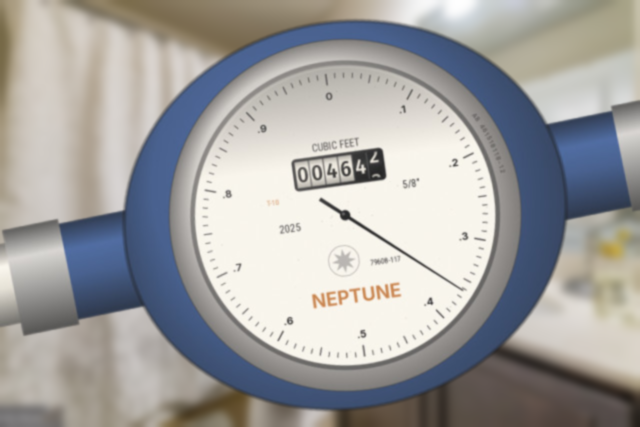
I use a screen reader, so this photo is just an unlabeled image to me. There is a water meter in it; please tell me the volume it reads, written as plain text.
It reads 4642.36 ft³
